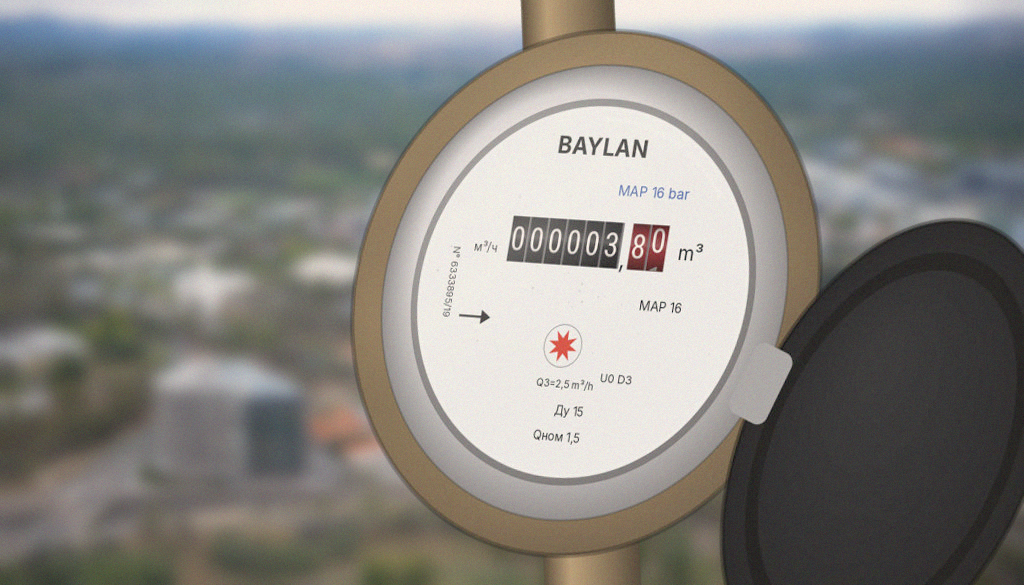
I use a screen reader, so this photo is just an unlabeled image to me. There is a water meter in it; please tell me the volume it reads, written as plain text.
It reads 3.80 m³
